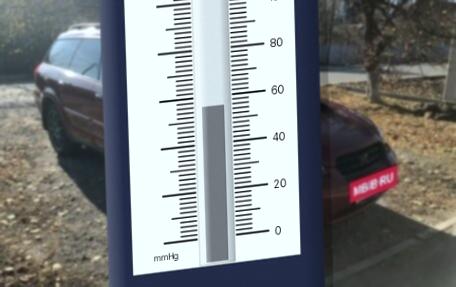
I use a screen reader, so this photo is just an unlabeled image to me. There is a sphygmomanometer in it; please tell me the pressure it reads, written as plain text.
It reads 56 mmHg
